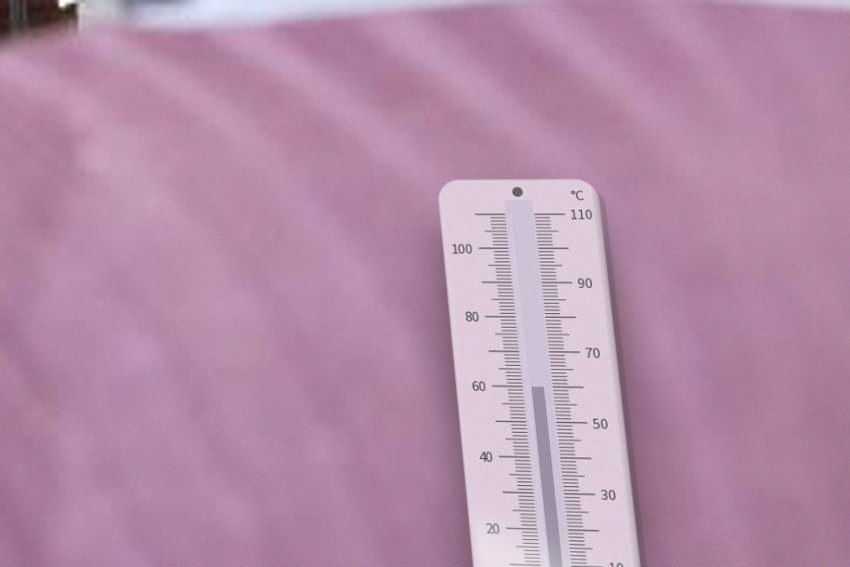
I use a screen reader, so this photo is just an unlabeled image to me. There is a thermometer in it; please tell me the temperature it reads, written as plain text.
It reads 60 °C
